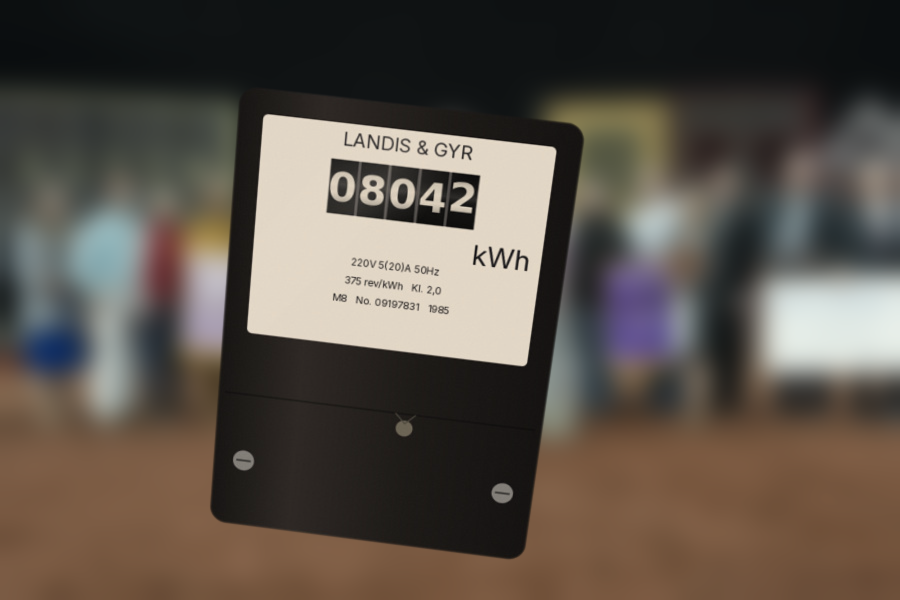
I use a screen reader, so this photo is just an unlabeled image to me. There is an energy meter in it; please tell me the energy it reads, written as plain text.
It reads 8042 kWh
